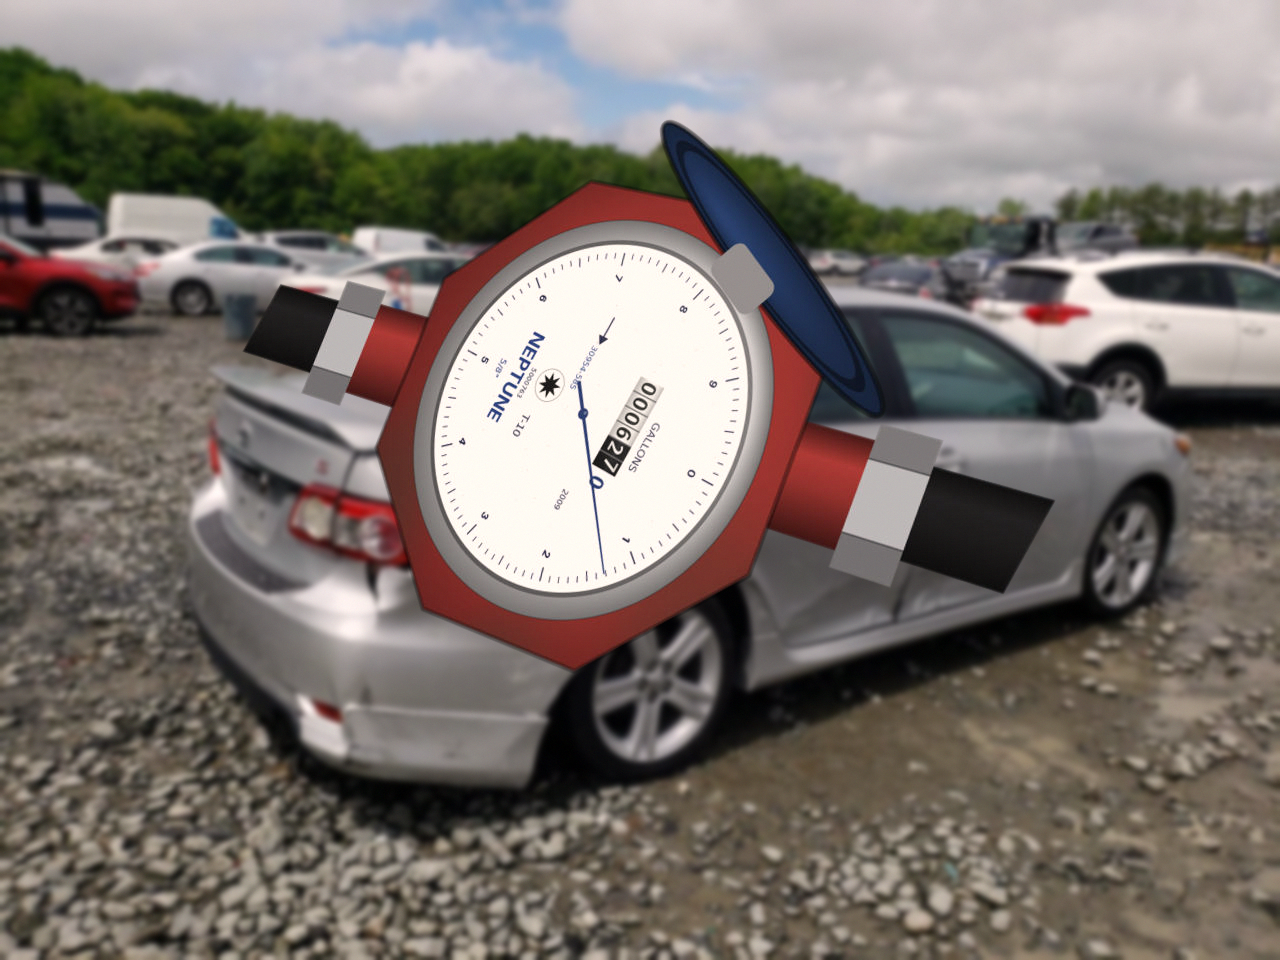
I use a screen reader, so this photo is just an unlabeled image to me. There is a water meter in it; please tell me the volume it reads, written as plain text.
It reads 6271.3 gal
